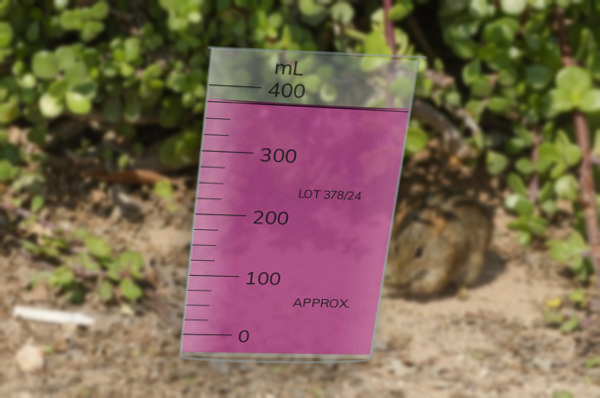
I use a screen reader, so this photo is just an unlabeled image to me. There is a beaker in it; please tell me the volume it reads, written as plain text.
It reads 375 mL
